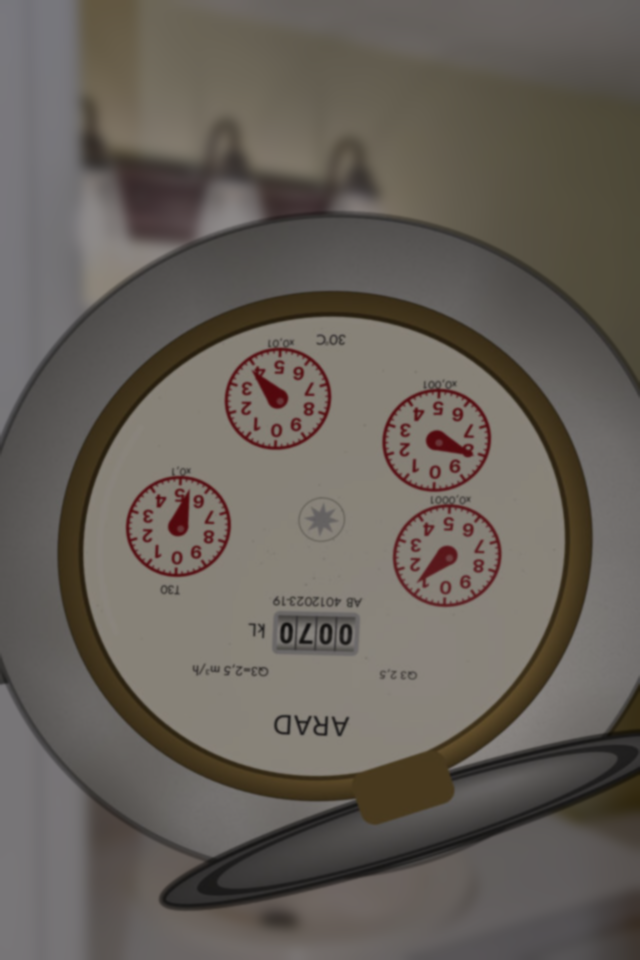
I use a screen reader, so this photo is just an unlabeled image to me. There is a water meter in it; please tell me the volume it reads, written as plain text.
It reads 70.5381 kL
